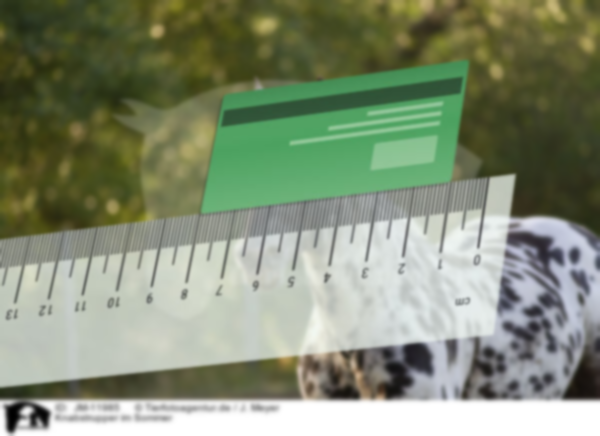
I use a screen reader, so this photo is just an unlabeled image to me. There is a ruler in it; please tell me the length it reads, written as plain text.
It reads 7 cm
